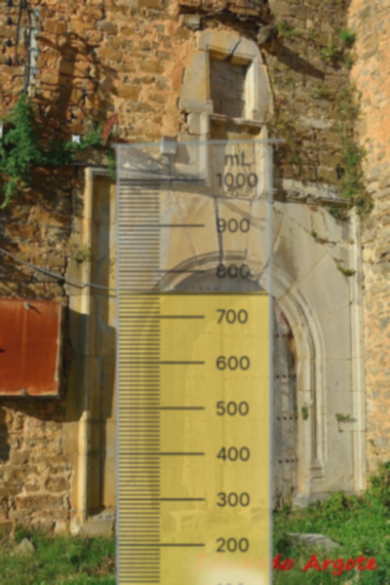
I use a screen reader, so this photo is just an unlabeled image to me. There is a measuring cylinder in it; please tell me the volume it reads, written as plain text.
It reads 750 mL
